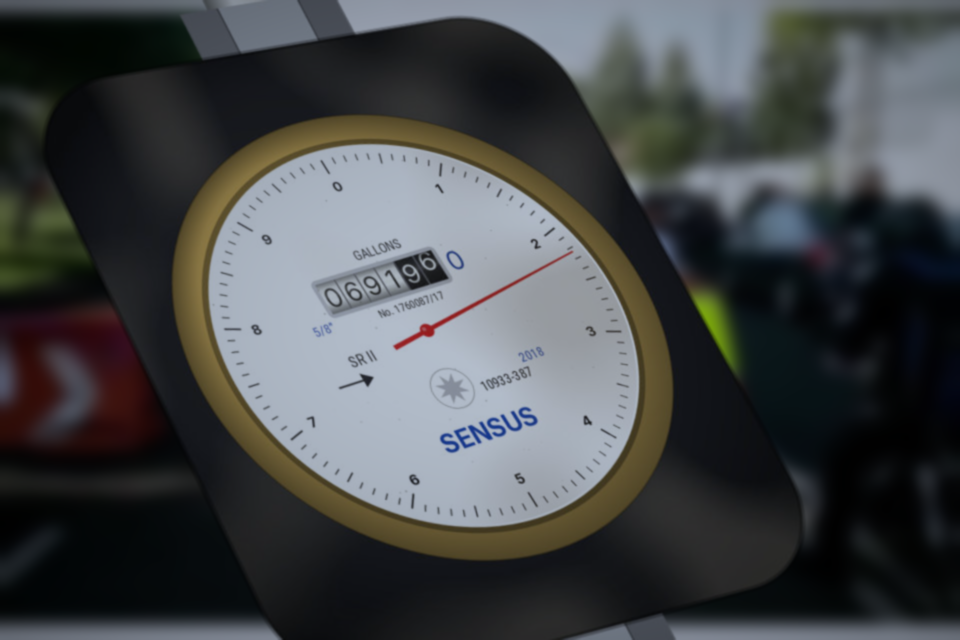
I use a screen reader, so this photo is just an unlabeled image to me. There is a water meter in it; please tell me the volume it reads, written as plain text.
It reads 691962.2 gal
